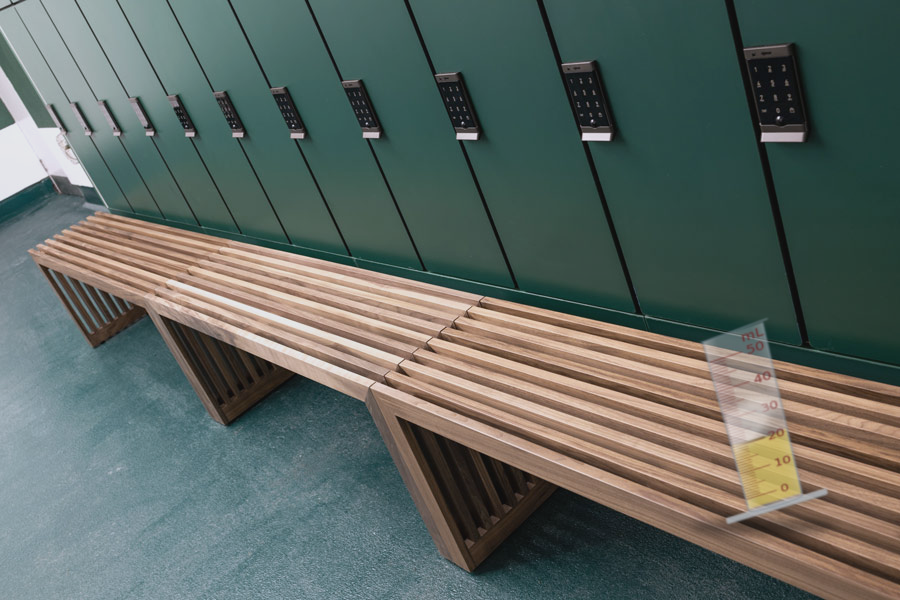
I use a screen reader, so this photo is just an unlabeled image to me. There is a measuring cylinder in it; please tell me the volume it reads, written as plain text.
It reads 20 mL
